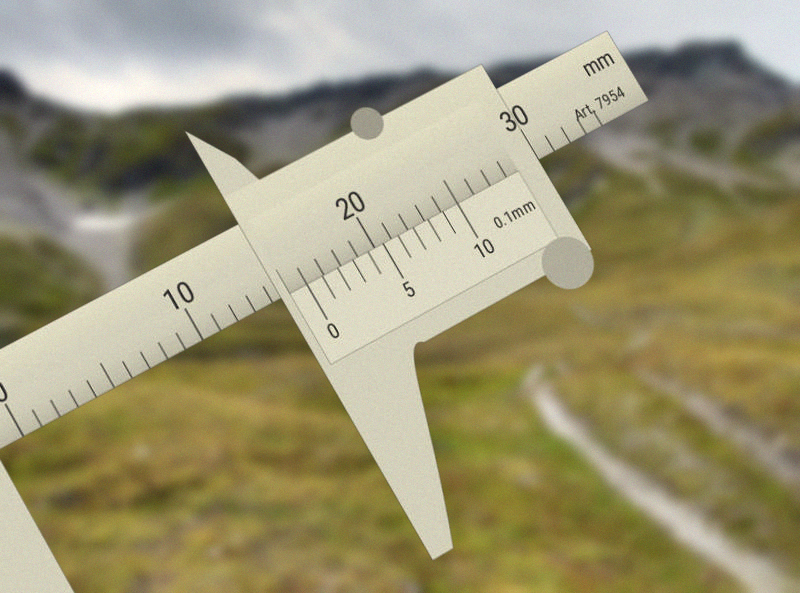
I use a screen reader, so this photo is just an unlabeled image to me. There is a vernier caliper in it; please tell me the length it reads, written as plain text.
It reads 16.0 mm
